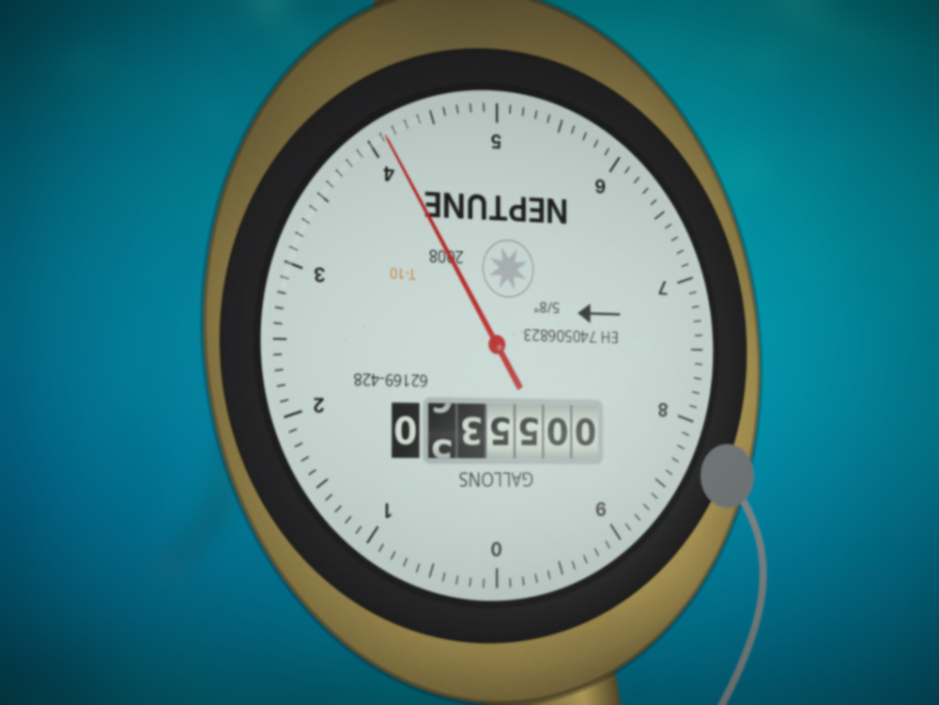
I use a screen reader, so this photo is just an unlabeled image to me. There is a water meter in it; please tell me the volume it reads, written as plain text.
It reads 55354.1 gal
